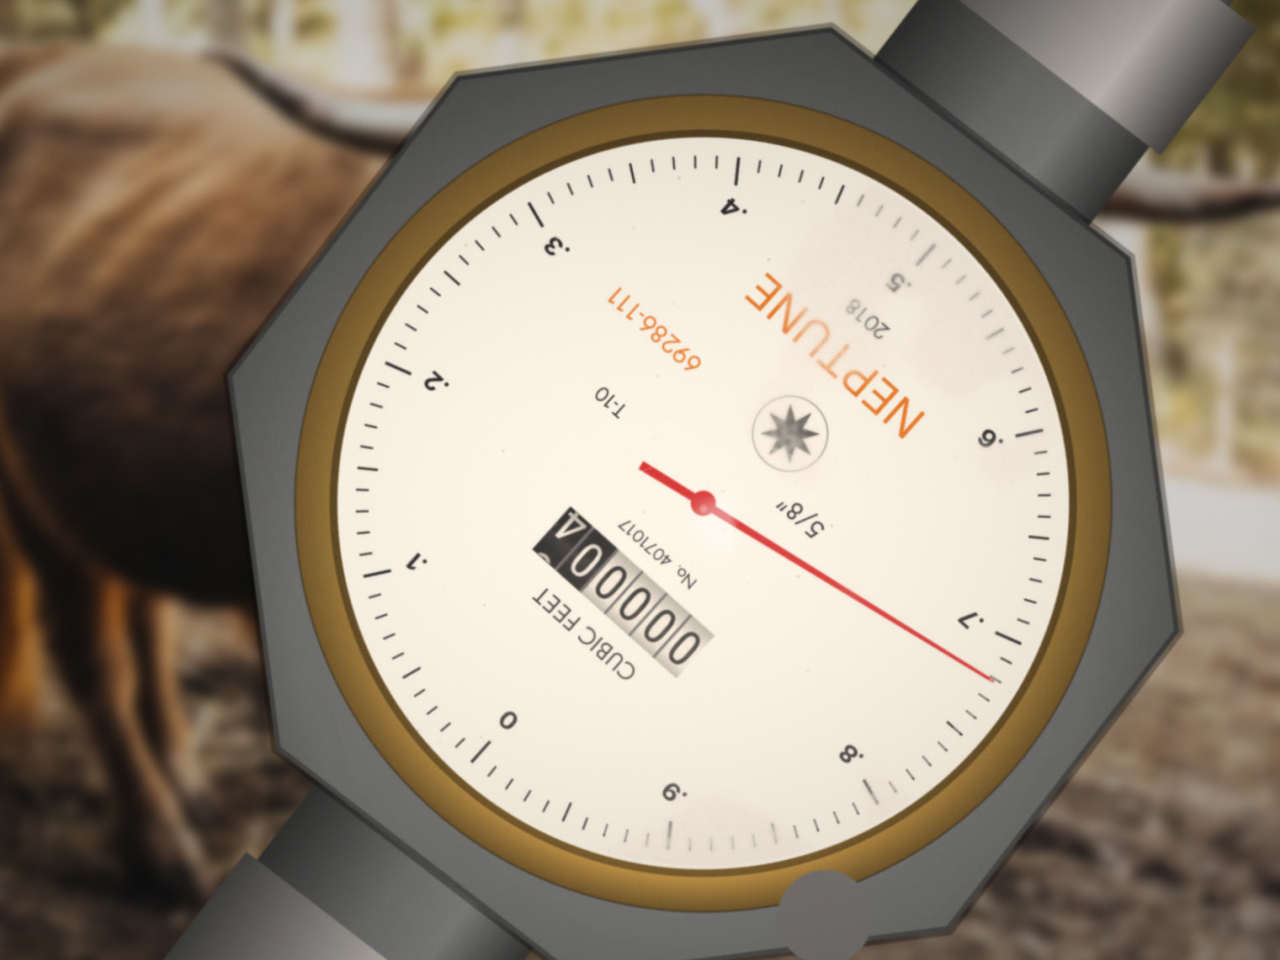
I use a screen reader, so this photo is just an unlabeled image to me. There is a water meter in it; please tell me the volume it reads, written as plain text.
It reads 3.72 ft³
